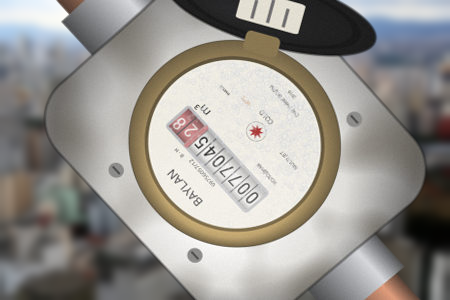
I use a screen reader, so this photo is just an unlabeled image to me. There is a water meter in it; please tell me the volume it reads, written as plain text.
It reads 77045.28 m³
